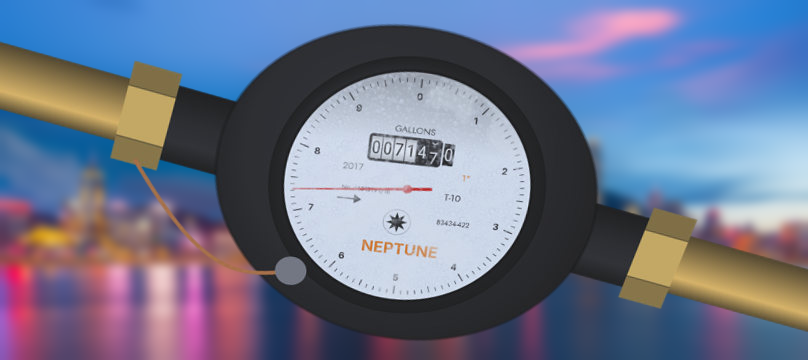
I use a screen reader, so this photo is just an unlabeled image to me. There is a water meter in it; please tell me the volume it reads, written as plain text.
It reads 71467.3 gal
